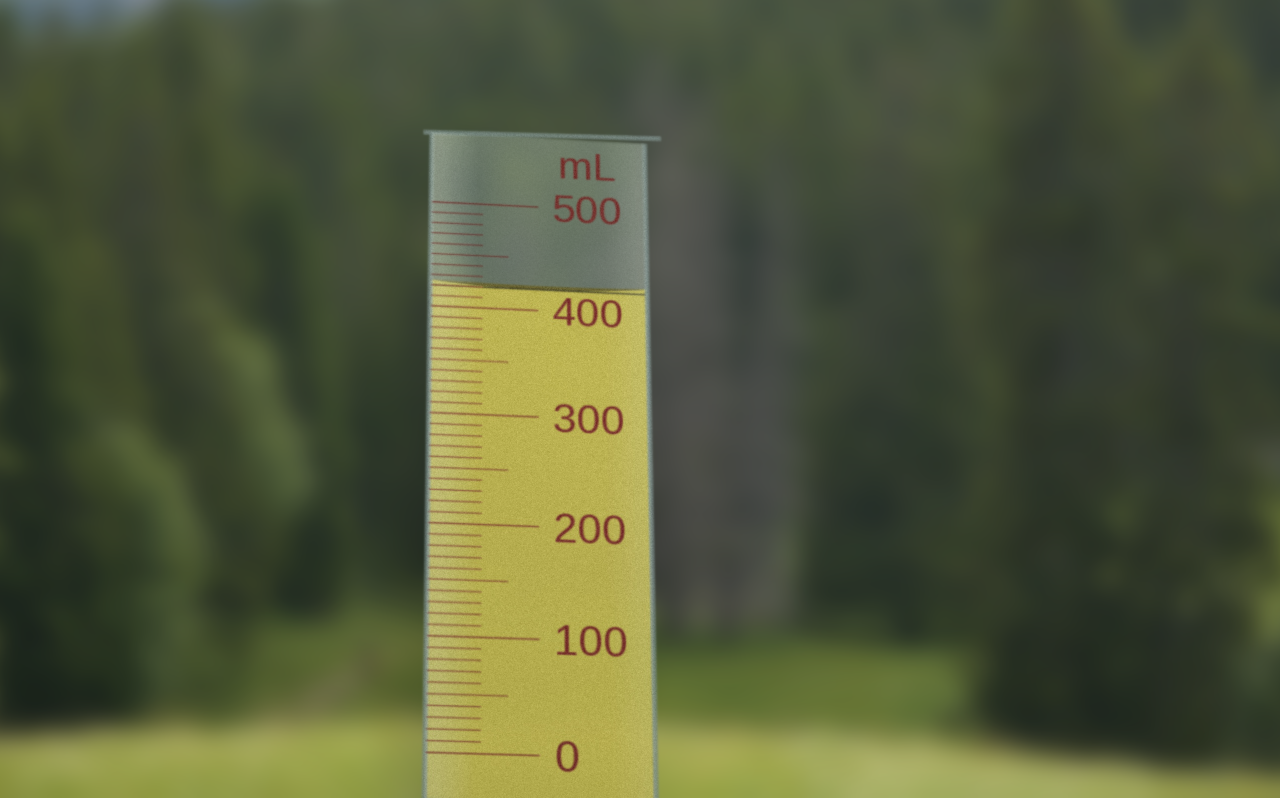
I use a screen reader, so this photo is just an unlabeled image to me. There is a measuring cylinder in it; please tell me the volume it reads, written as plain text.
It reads 420 mL
